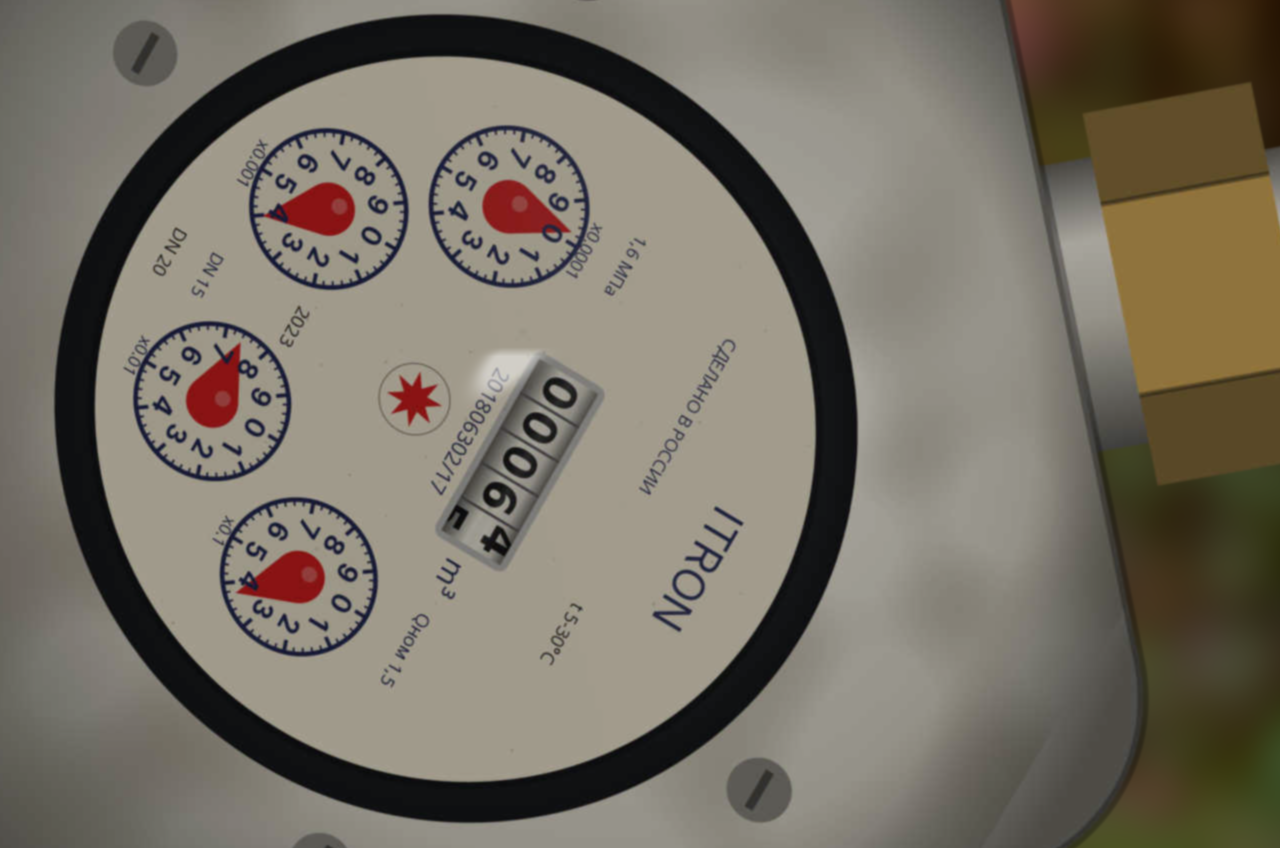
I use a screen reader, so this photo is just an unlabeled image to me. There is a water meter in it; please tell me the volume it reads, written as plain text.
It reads 64.3739 m³
